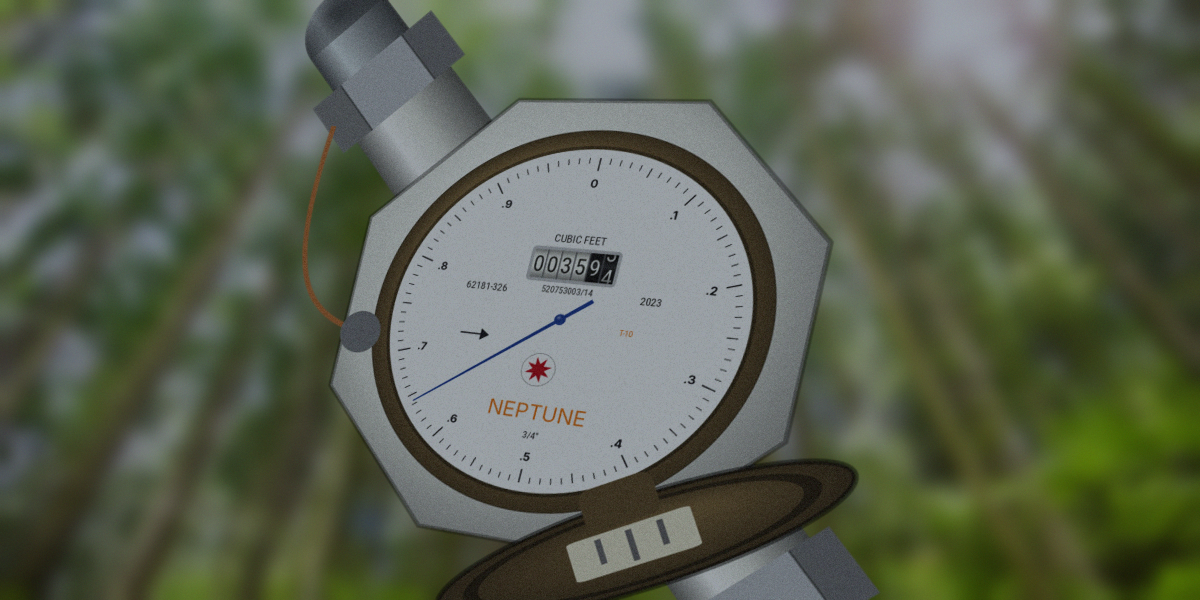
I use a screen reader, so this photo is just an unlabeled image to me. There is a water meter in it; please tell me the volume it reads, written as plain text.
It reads 3593.64 ft³
